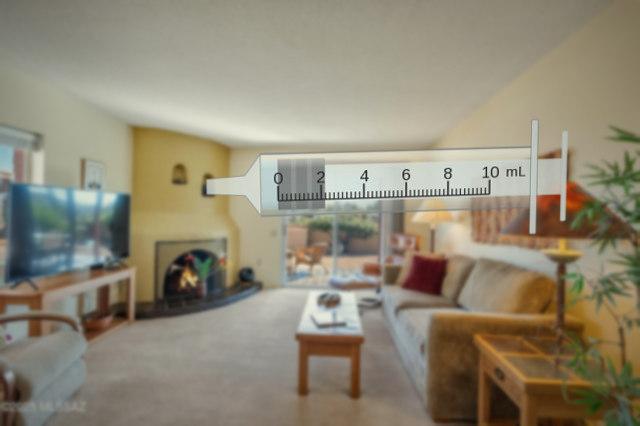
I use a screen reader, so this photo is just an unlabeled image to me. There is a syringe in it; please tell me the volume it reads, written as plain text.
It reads 0 mL
